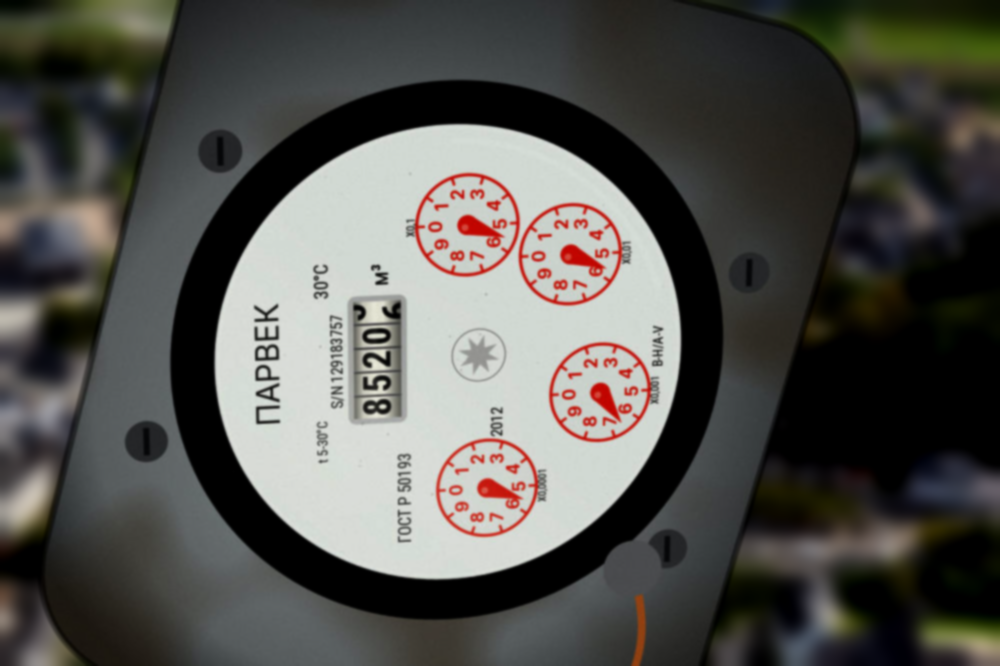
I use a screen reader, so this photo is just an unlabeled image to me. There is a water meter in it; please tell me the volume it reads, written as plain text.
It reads 85205.5565 m³
